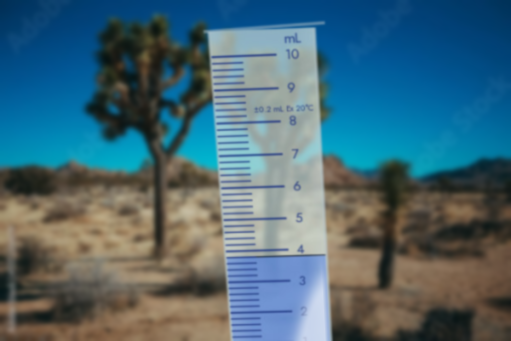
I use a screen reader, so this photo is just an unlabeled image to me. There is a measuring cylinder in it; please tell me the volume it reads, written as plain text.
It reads 3.8 mL
